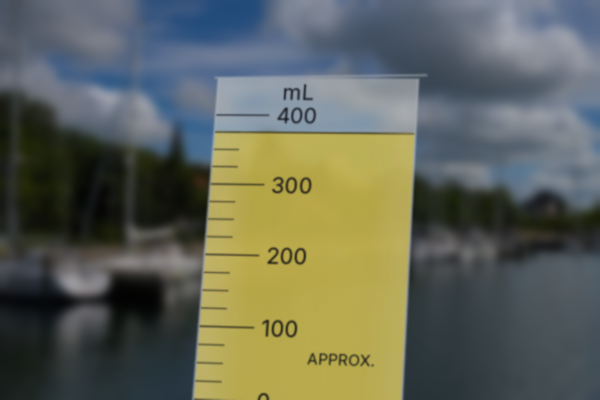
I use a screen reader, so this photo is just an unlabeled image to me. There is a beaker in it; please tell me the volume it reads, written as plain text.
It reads 375 mL
